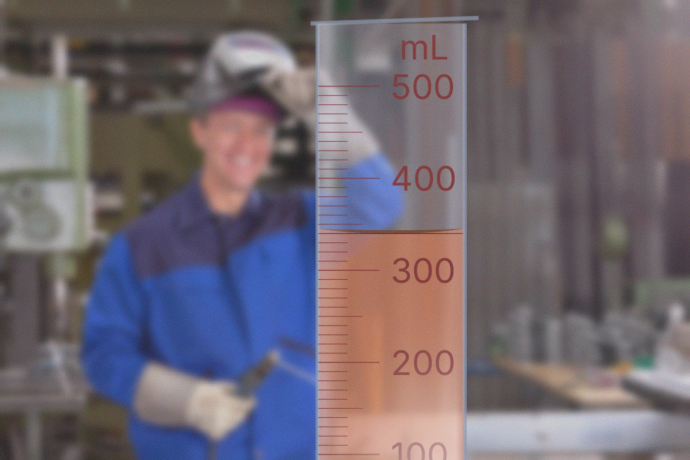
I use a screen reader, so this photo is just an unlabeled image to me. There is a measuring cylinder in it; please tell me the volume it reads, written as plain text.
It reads 340 mL
